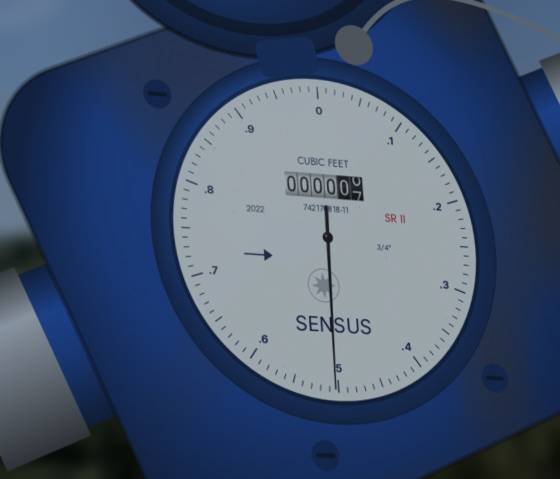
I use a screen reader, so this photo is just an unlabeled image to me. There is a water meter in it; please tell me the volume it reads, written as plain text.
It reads 6.50 ft³
